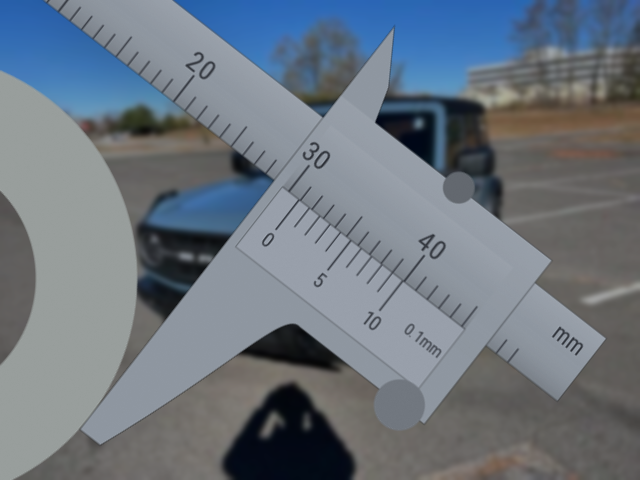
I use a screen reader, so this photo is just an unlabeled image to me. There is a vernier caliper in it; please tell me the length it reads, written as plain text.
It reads 30.9 mm
